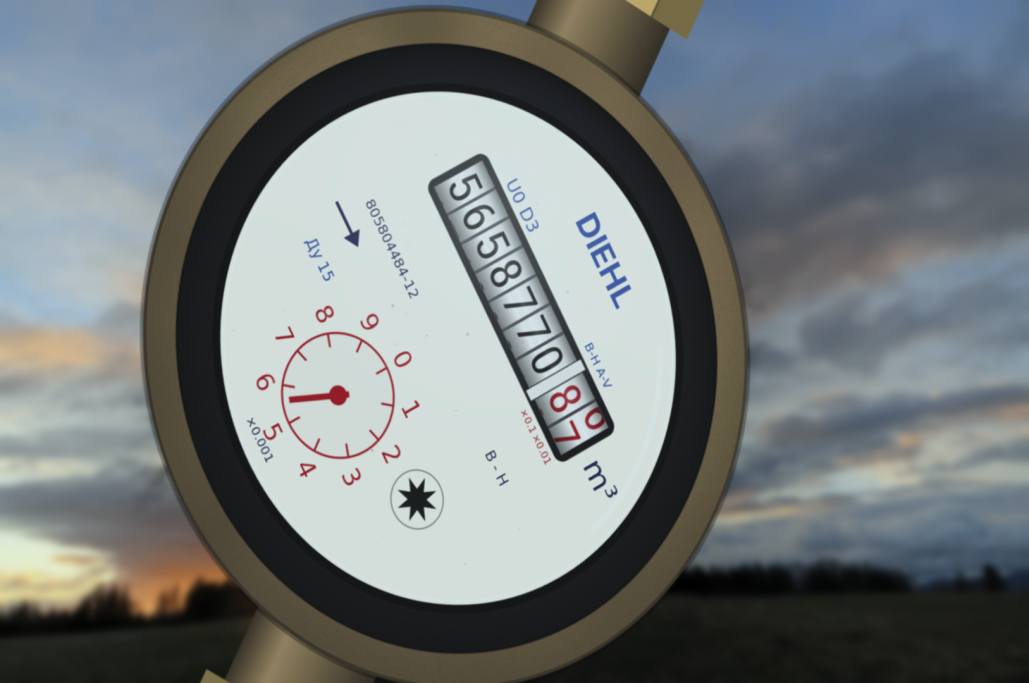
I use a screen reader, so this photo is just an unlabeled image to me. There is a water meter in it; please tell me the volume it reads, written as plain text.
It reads 5658770.865 m³
